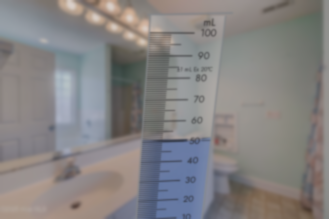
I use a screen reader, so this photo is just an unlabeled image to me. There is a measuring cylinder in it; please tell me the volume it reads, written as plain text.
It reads 50 mL
